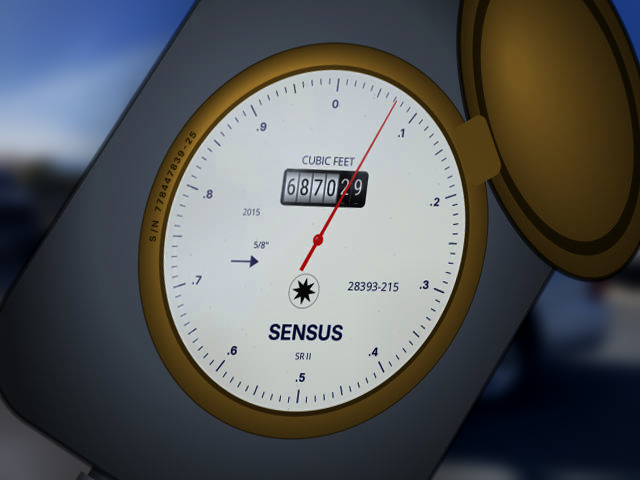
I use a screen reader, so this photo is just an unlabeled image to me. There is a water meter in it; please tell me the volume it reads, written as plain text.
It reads 687029.07 ft³
